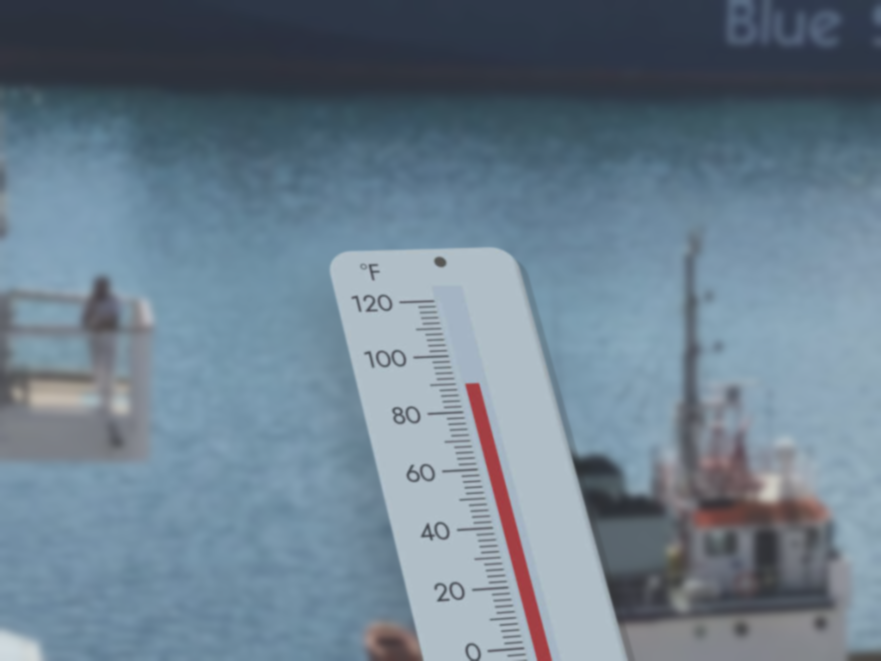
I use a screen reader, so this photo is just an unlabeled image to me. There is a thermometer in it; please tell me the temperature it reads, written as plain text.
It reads 90 °F
